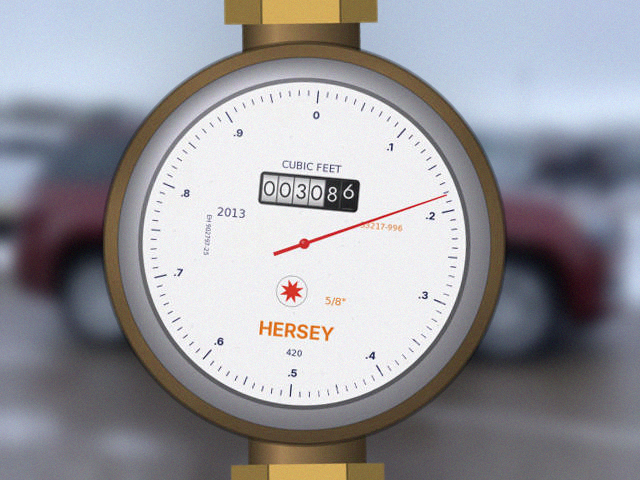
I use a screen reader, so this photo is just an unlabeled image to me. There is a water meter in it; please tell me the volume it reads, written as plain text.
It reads 3086.18 ft³
